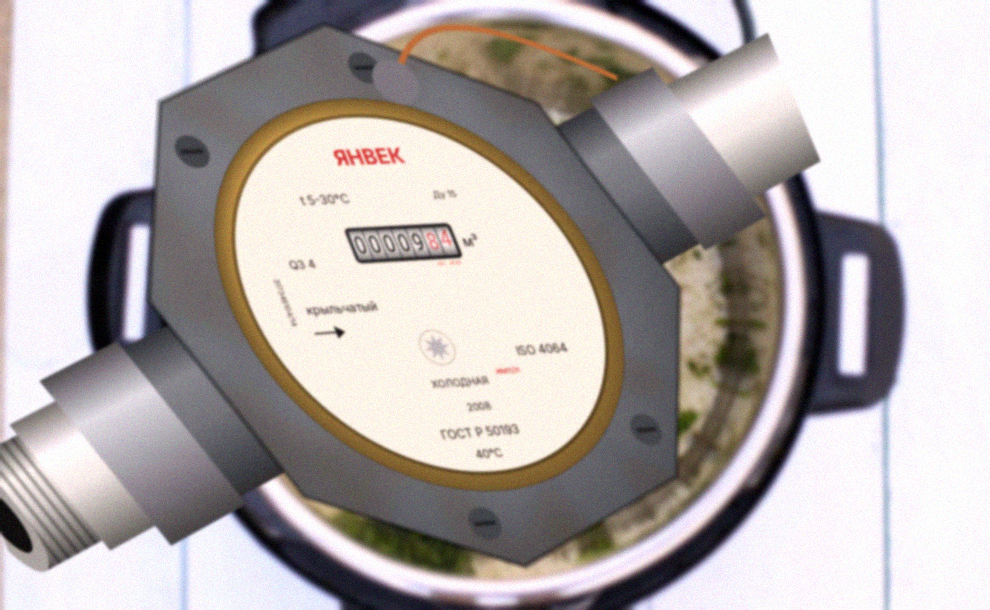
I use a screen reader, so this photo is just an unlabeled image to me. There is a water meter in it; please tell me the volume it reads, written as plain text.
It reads 9.84 m³
